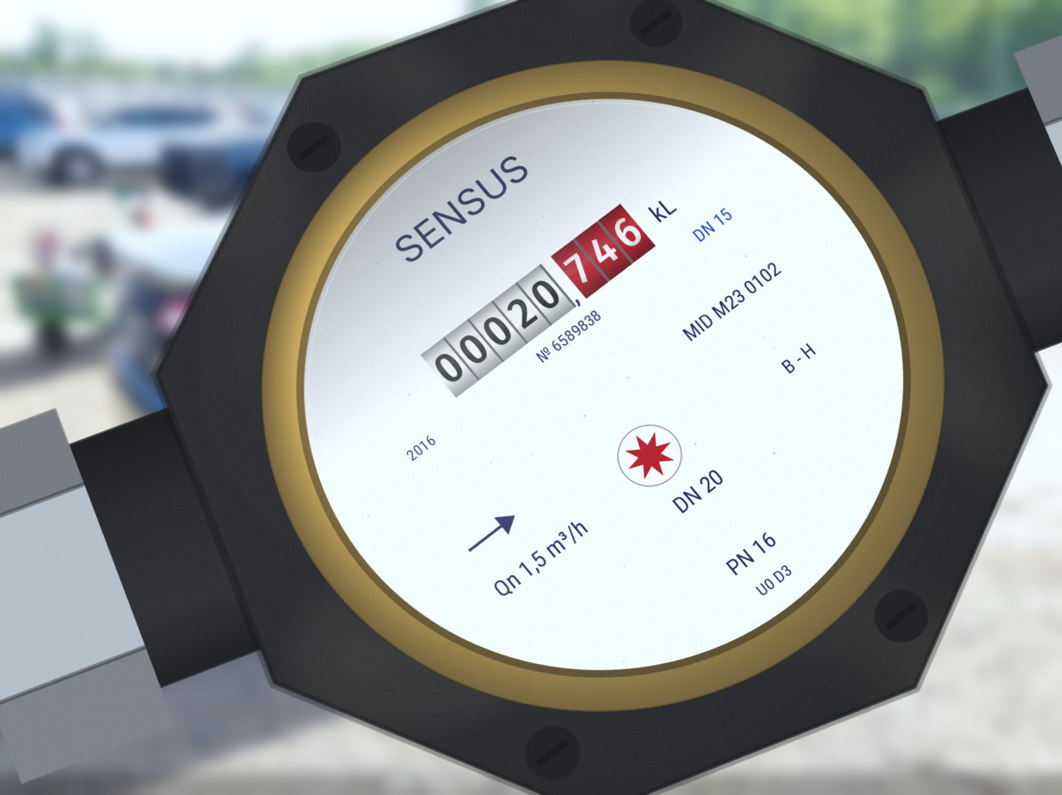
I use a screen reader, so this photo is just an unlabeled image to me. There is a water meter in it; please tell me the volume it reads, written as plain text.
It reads 20.746 kL
